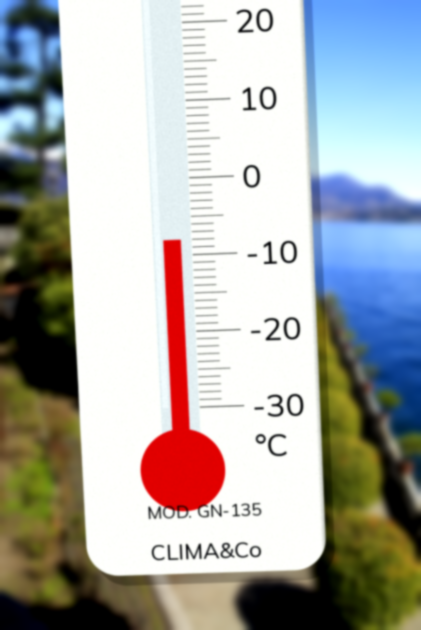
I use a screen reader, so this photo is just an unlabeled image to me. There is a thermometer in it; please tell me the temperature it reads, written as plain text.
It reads -8 °C
